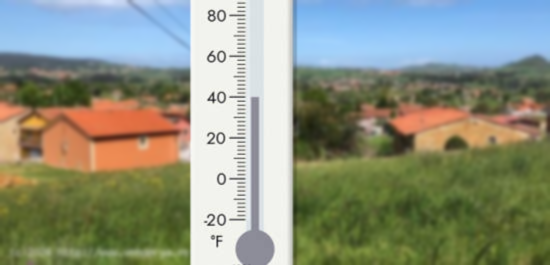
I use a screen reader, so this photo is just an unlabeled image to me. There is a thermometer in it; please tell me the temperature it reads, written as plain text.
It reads 40 °F
